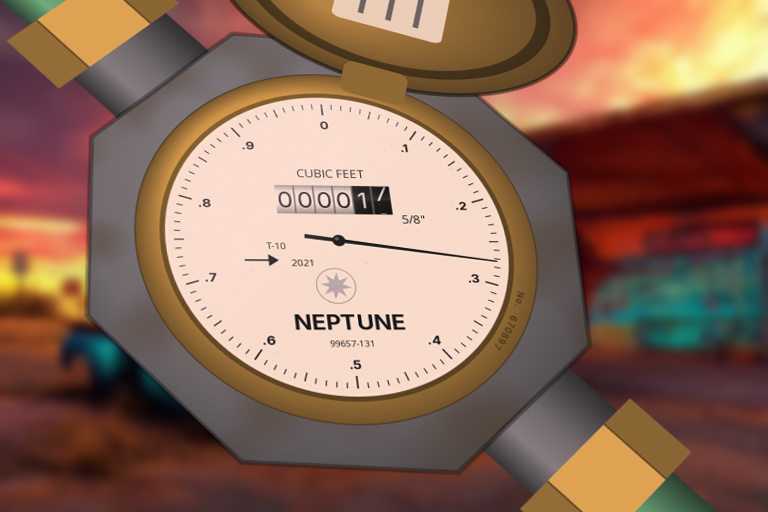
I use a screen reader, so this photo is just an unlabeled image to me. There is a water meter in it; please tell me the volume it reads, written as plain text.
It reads 17.27 ft³
